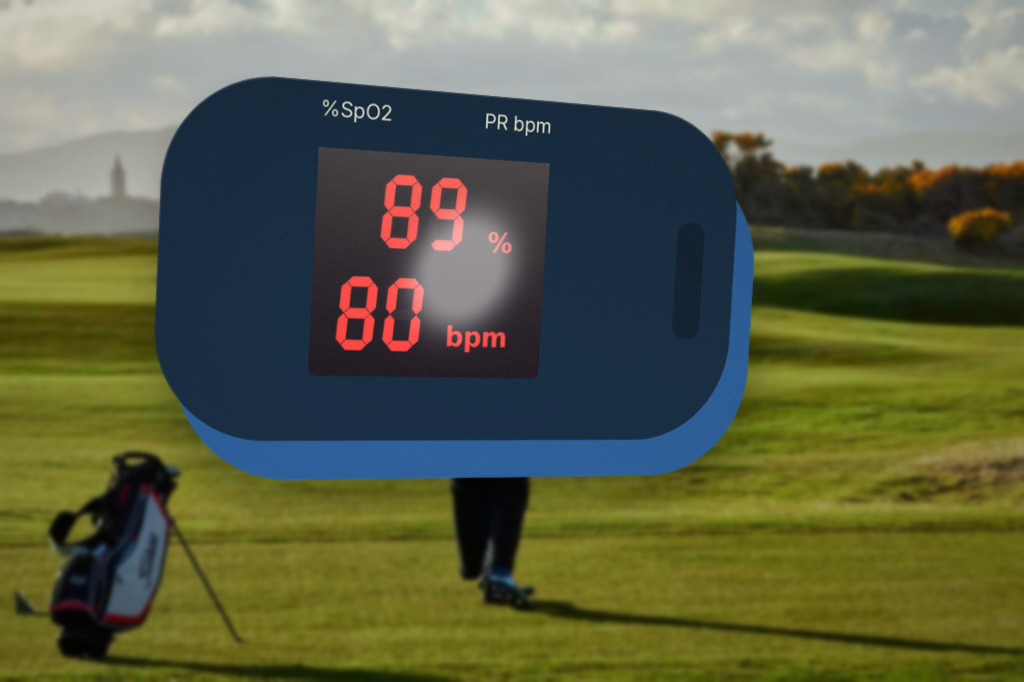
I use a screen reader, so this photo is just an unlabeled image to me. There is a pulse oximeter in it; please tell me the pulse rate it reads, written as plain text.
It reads 80 bpm
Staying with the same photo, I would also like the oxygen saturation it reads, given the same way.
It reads 89 %
